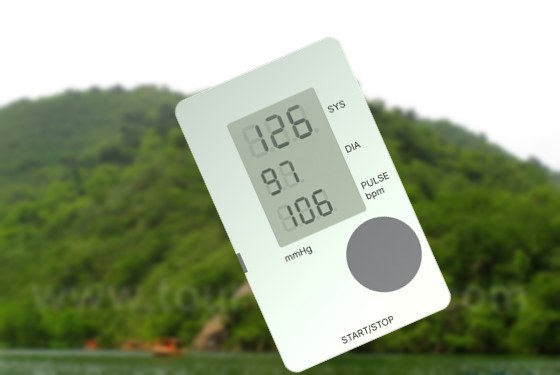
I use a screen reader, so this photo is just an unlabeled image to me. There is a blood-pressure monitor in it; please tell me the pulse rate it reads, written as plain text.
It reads 106 bpm
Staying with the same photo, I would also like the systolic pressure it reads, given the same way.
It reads 126 mmHg
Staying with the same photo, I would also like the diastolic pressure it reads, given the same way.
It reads 97 mmHg
